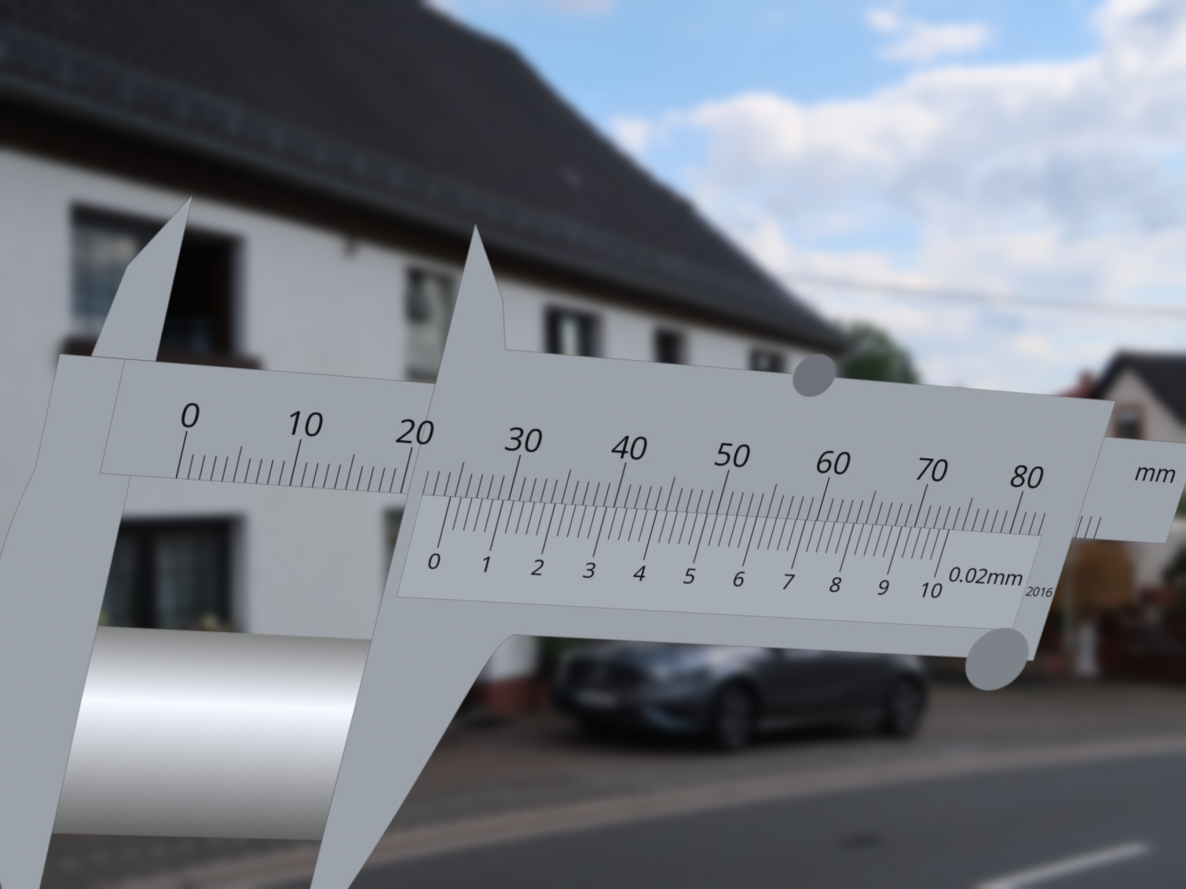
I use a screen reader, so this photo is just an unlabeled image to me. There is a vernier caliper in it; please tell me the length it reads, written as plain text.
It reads 24.6 mm
